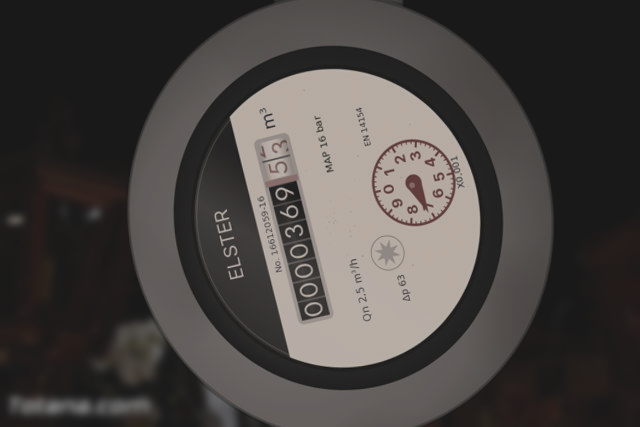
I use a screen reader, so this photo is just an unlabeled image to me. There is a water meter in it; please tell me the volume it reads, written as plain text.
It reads 369.527 m³
